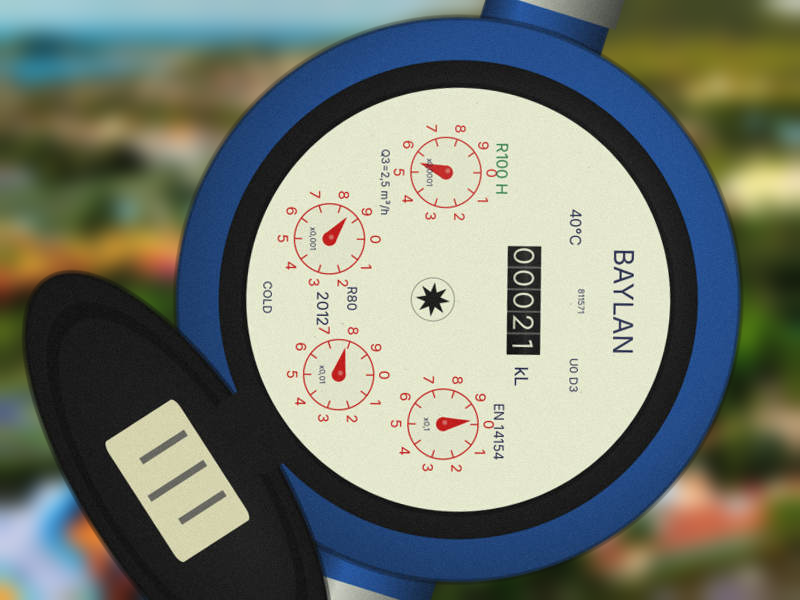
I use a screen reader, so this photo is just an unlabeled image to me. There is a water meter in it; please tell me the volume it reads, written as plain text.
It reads 20.9785 kL
